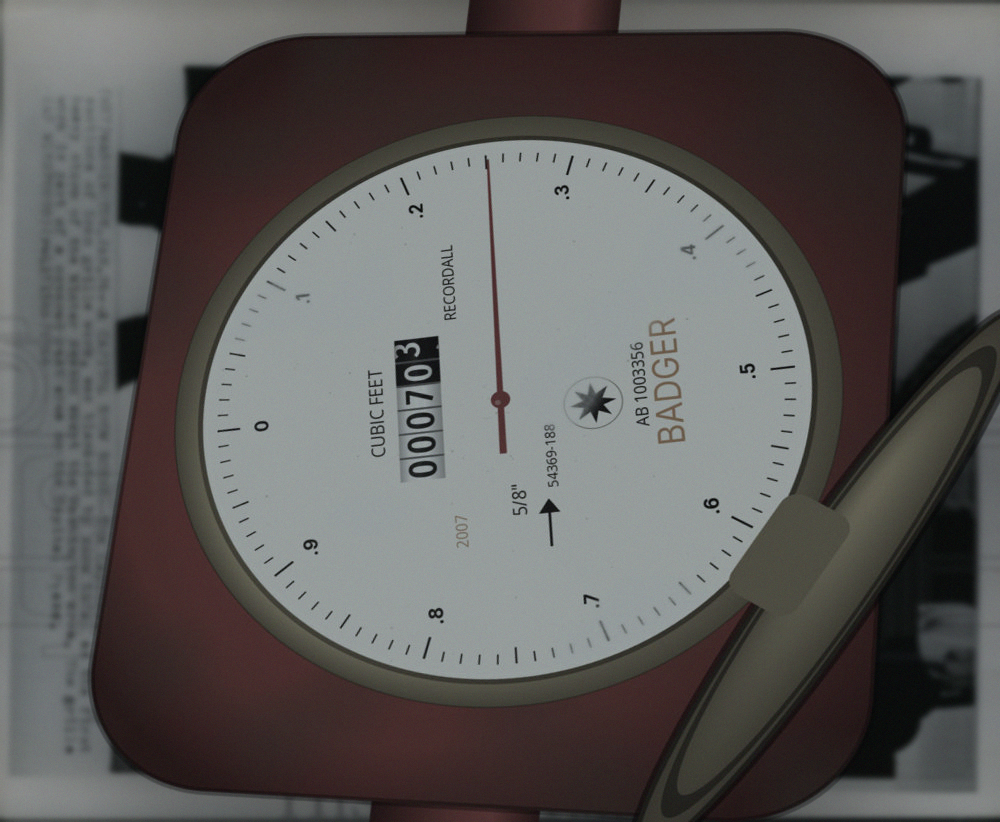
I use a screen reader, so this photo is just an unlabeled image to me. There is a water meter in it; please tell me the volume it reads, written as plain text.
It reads 703.25 ft³
